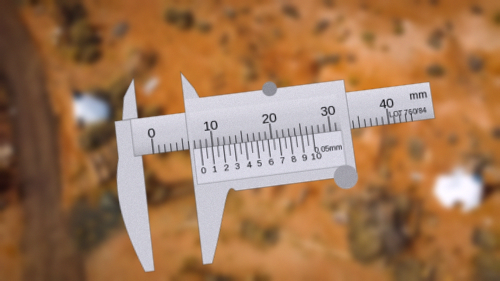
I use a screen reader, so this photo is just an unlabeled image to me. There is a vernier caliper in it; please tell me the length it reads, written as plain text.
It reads 8.0 mm
